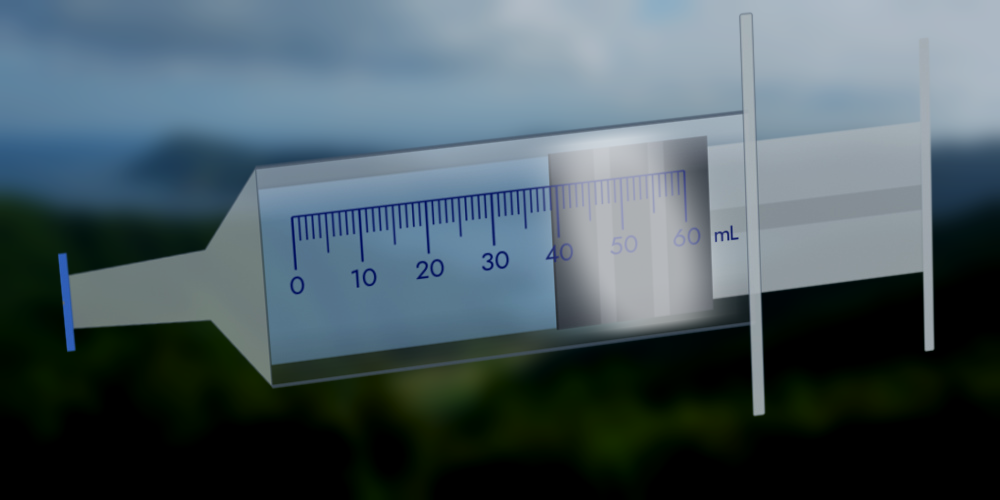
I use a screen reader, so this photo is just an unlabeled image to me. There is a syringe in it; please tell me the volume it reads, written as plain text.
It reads 39 mL
